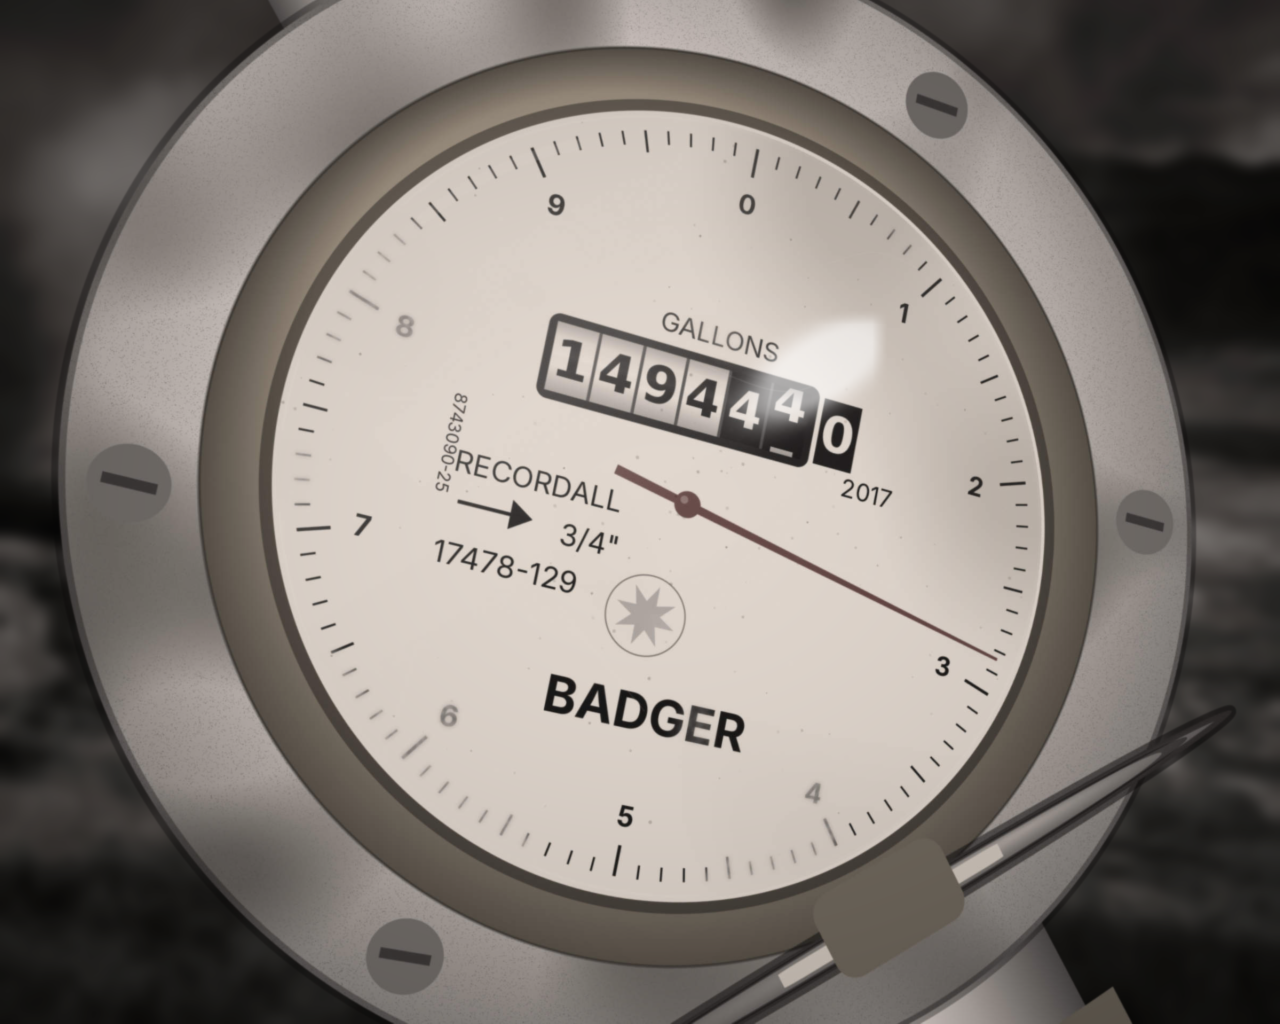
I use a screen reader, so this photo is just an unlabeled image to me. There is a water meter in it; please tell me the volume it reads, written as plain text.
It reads 1494442.8 gal
